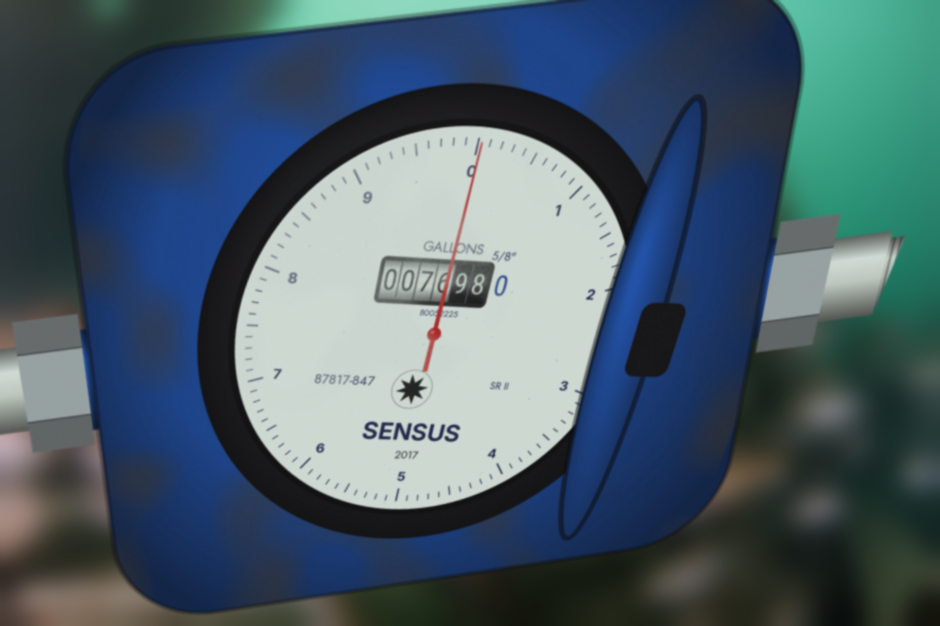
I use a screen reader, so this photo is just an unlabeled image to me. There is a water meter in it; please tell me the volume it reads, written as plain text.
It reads 76980.0 gal
